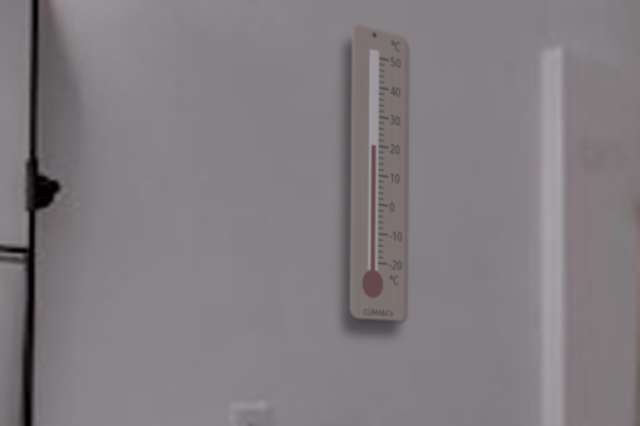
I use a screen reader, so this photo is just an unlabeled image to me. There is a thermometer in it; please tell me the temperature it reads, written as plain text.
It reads 20 °C
